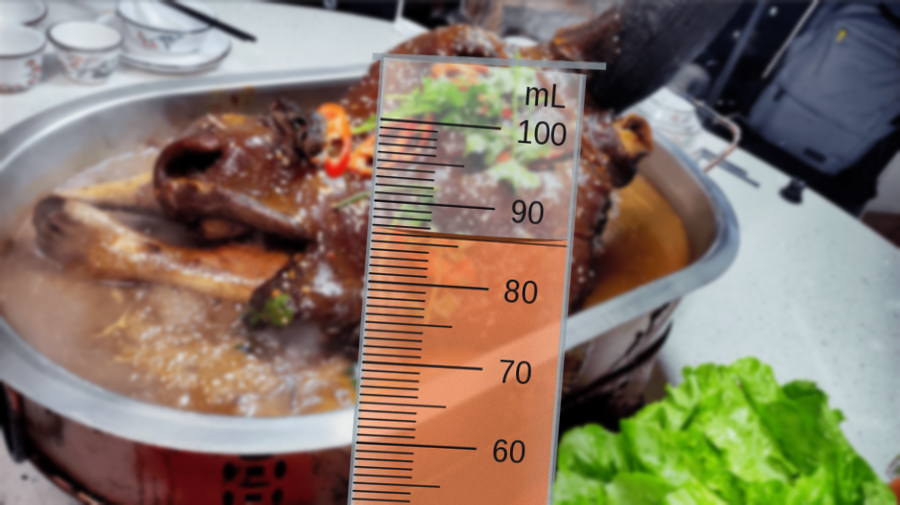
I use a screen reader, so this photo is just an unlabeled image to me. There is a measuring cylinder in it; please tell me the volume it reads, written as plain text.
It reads 86 mL
